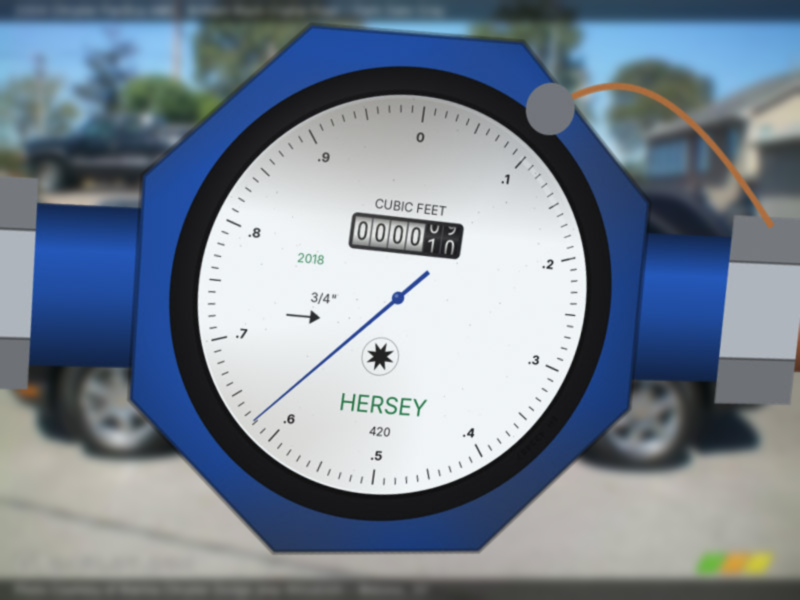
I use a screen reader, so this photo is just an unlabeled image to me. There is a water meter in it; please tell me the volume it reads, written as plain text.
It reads 9.62 ft³
